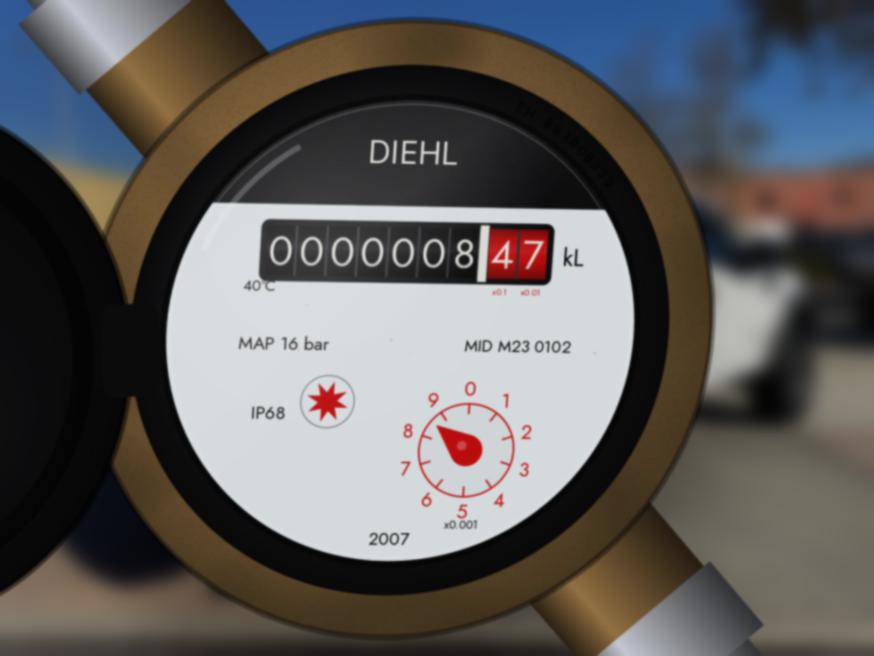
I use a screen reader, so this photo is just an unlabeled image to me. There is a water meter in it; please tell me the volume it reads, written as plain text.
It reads 8.478 kL
